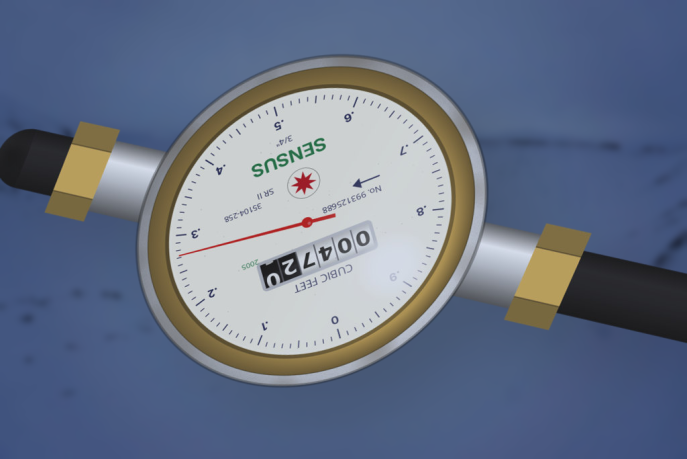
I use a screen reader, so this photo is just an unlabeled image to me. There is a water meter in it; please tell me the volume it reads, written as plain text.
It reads 4720.27 ft³
